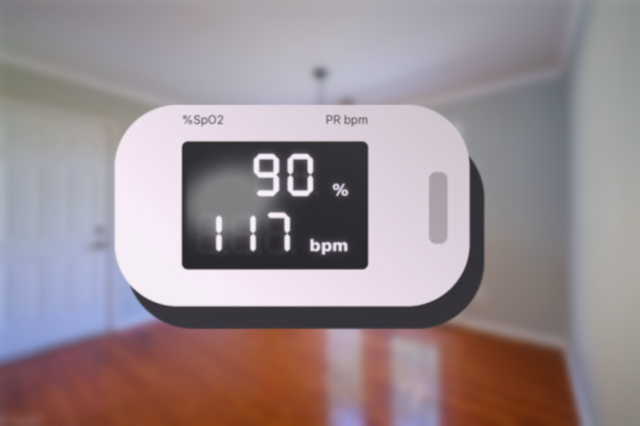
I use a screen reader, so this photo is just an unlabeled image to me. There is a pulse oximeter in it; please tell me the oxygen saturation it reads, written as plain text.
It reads 90 %
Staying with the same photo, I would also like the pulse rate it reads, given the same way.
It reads 117 bpm
